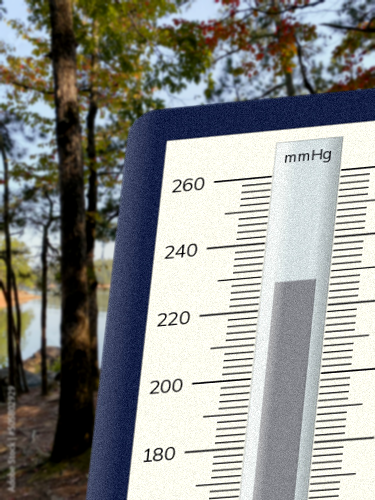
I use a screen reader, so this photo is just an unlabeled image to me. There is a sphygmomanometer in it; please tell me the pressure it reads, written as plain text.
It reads 228 mmHg
